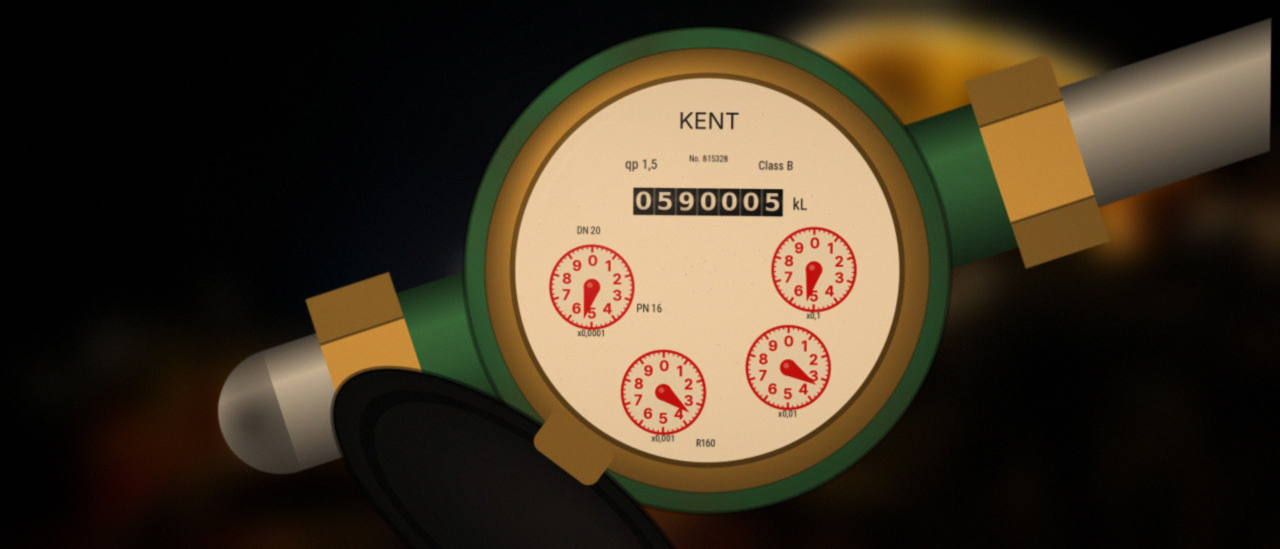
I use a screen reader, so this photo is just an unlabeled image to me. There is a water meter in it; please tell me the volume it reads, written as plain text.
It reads 590005.5335 kL
